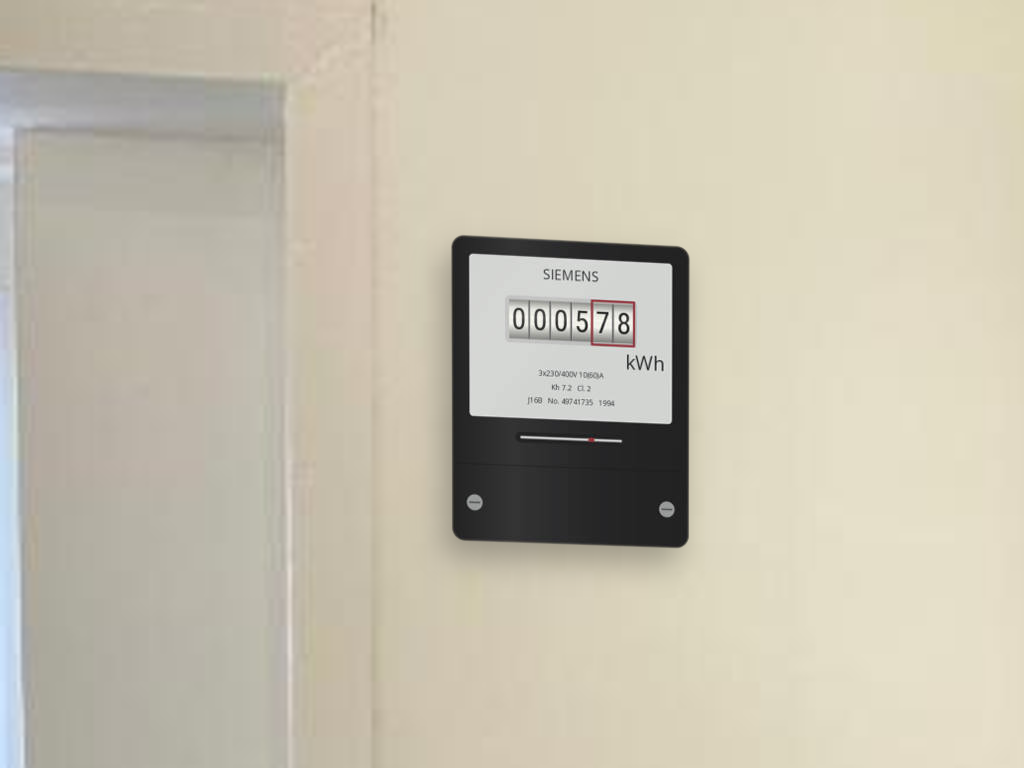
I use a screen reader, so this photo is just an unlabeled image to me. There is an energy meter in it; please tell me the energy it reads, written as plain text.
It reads 5.78 kWh
